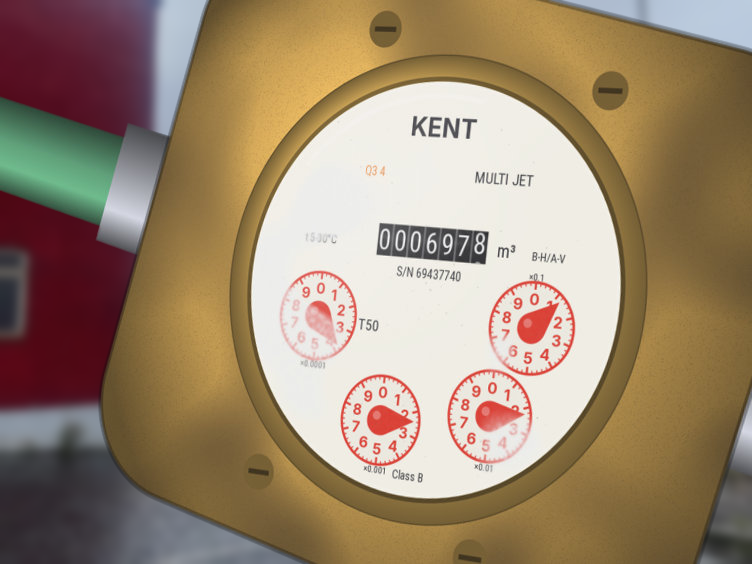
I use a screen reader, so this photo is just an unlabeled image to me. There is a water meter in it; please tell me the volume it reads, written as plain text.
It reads 6978.1223 m³
